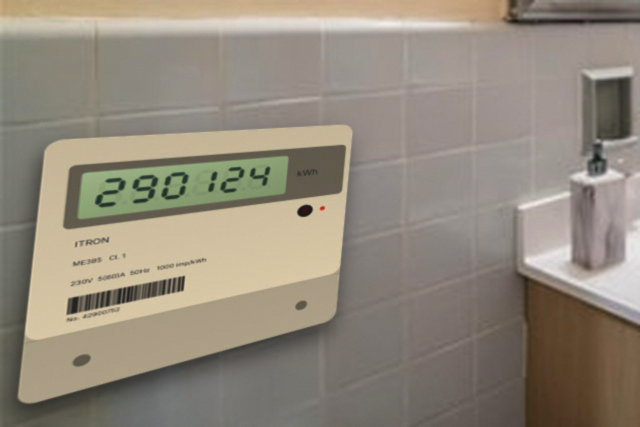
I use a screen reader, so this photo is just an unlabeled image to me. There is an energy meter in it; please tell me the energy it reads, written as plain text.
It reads 290124 kWh
